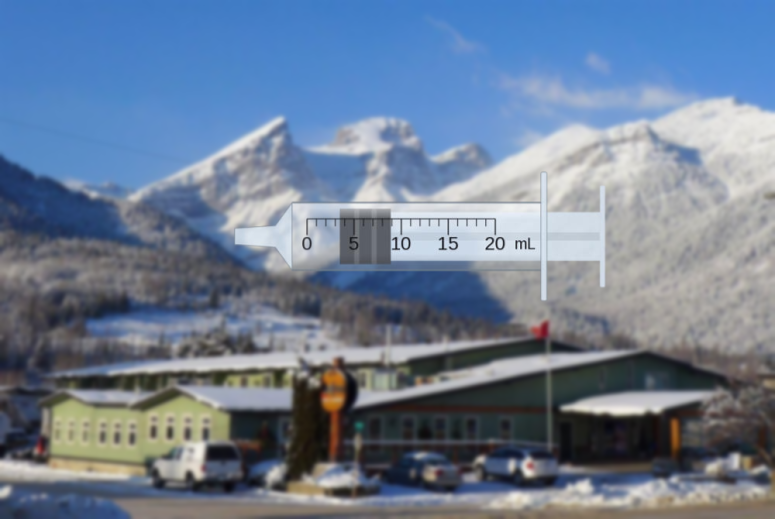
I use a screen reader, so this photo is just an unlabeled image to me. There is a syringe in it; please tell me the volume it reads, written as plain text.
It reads 3.5 mL
